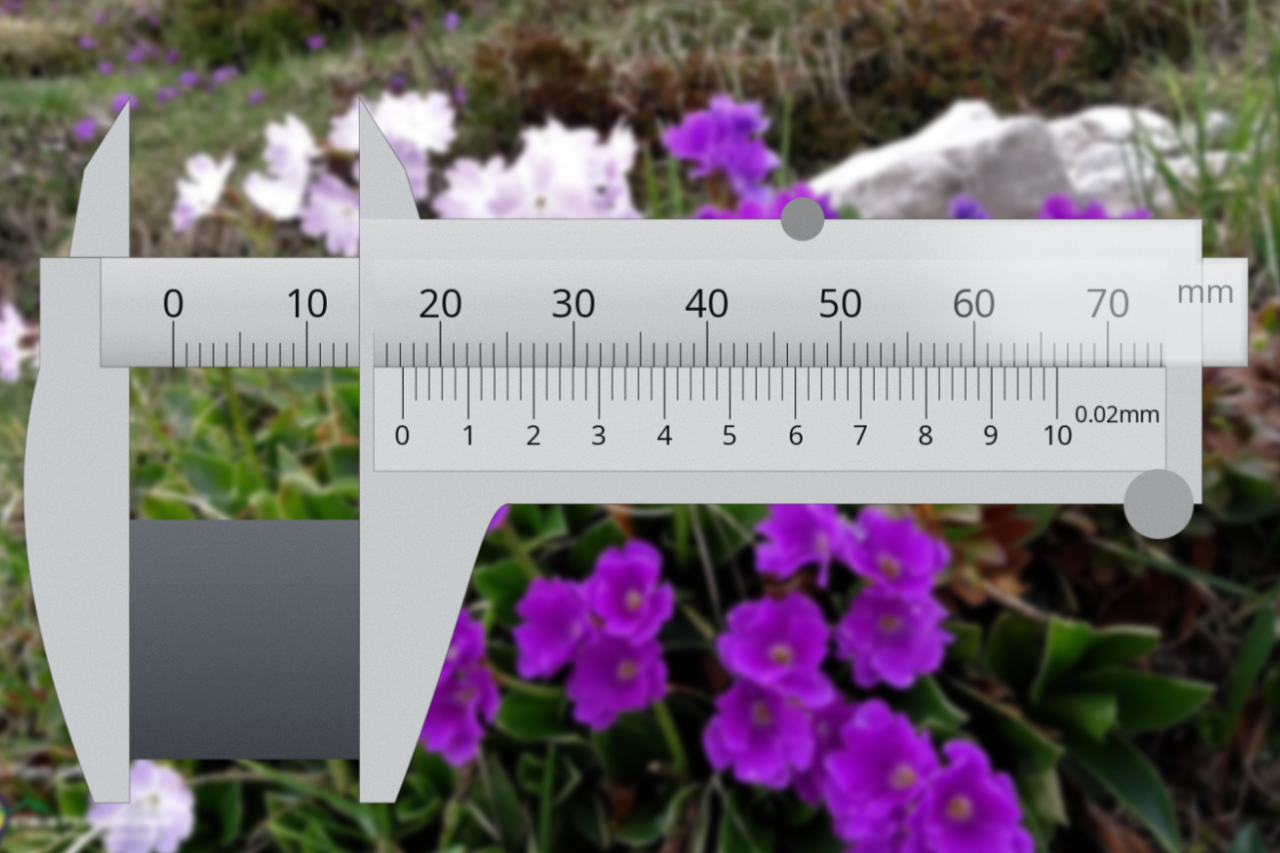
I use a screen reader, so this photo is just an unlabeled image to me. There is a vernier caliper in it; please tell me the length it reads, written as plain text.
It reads 17.2 mm
